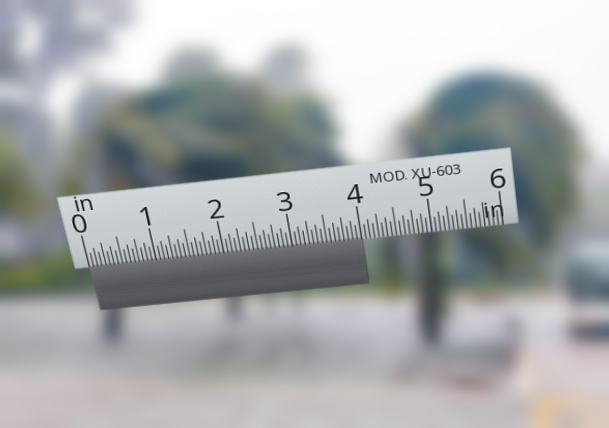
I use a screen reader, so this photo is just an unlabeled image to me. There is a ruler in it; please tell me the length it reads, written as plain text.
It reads 4 in
